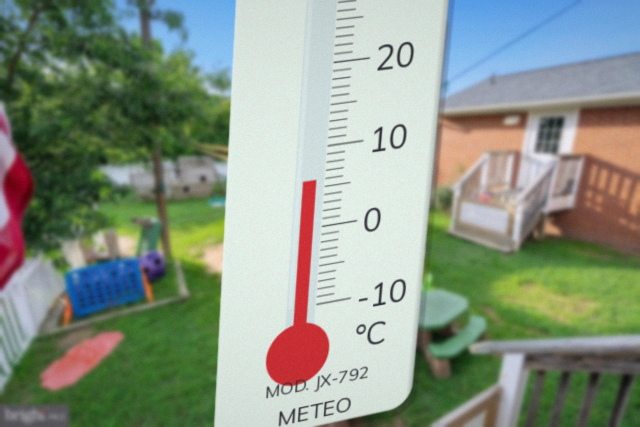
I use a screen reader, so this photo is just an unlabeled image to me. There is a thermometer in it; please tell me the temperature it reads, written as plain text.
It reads 6 °C
